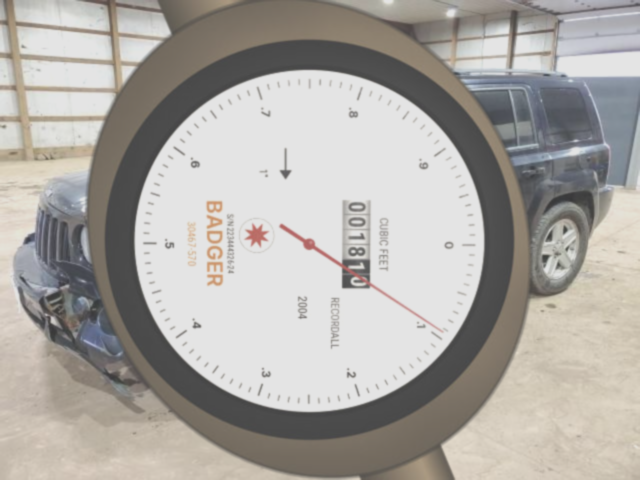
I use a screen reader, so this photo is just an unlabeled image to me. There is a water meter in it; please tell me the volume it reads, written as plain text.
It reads 1810.09 ft³
